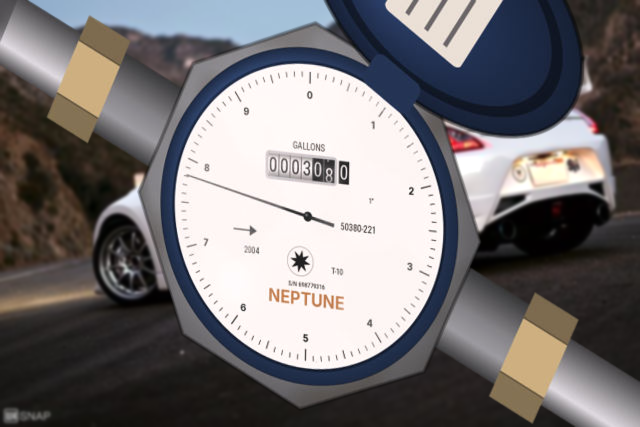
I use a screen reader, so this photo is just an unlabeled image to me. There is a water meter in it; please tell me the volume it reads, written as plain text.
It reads 3077.8 gal
